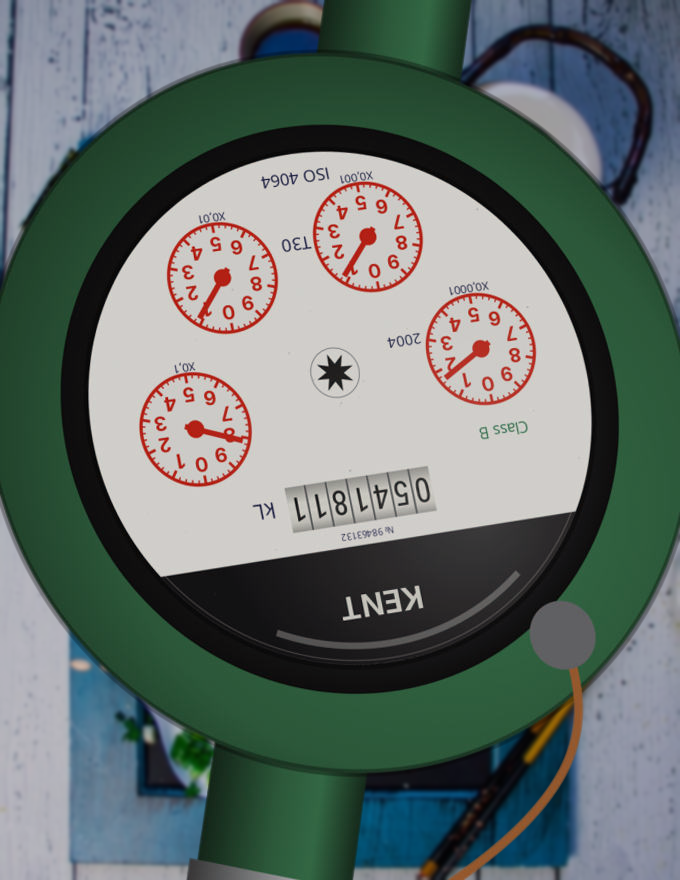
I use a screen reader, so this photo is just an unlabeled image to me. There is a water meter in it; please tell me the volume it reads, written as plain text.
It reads 541811.8111 kL
